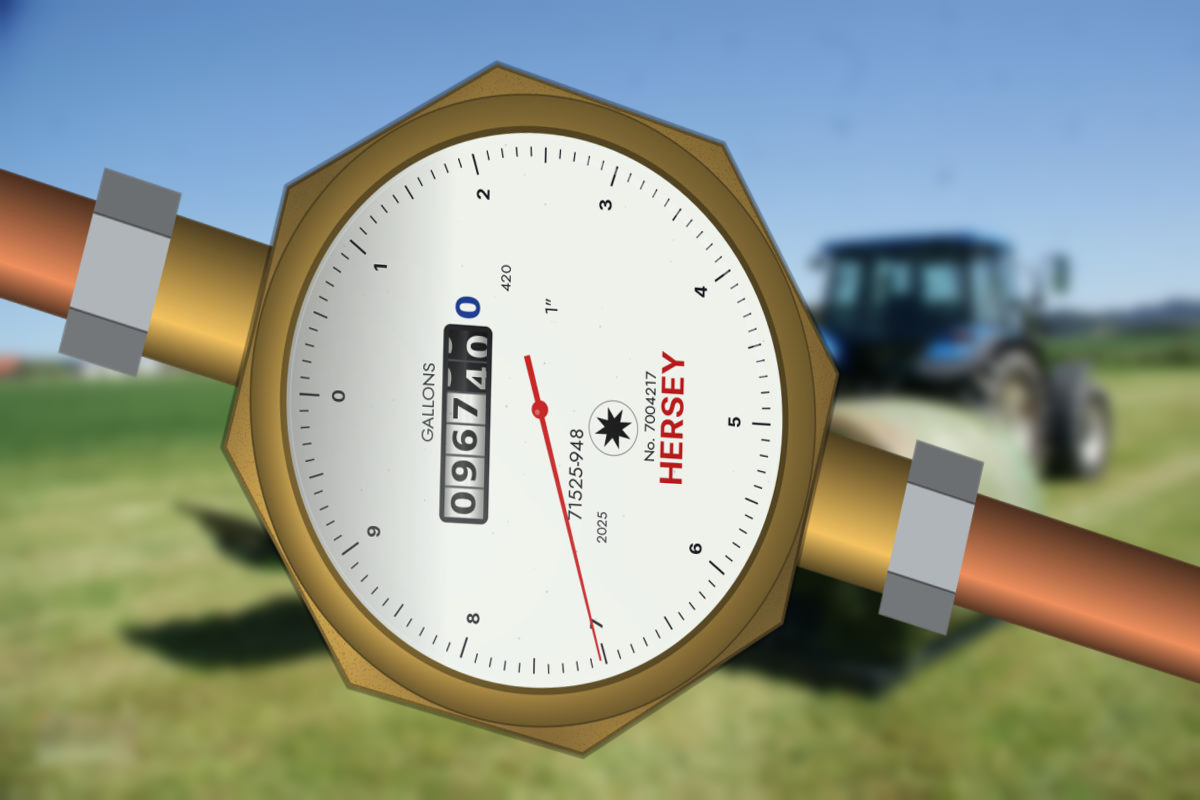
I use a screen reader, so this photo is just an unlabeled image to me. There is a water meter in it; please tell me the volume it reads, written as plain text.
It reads 967397.0 gal
